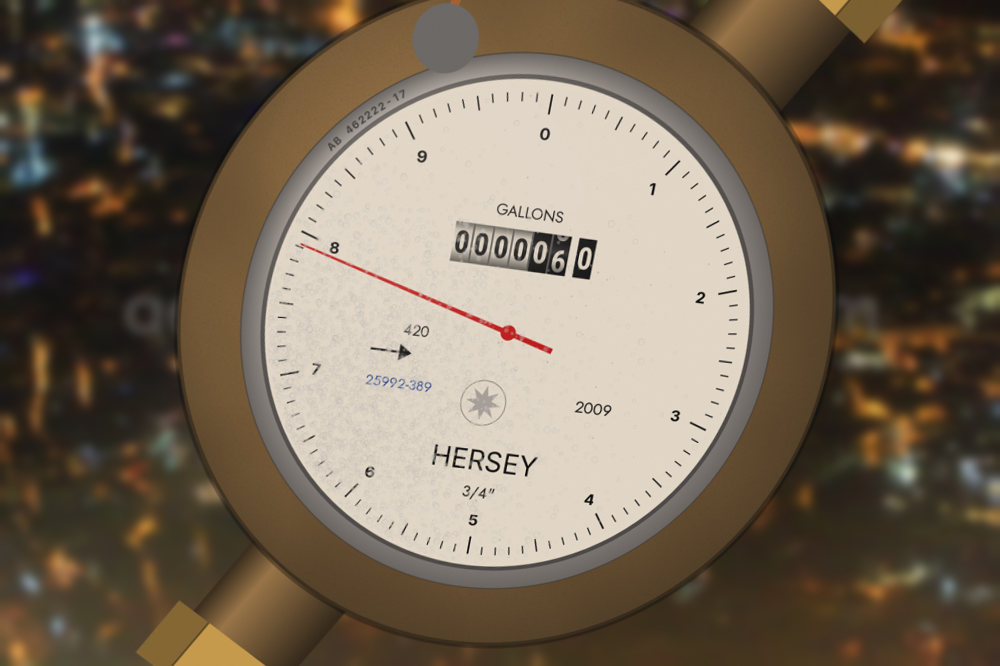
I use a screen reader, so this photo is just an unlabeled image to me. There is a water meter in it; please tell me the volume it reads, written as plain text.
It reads 57.9 gal
